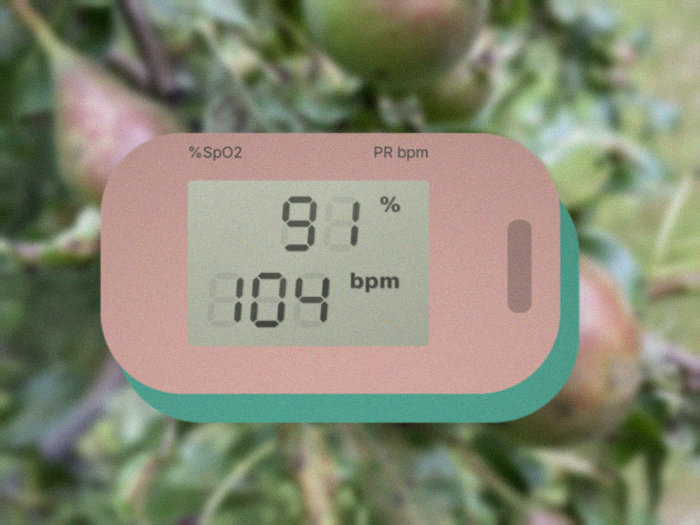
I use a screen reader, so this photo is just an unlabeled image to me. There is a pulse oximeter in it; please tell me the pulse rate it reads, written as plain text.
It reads 104 bpm
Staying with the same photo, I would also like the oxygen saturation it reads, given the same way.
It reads 91 %
